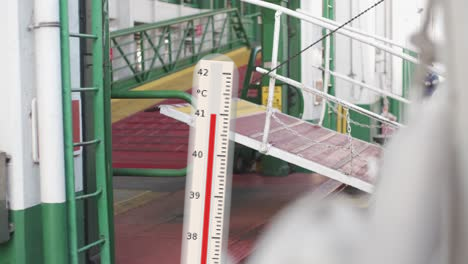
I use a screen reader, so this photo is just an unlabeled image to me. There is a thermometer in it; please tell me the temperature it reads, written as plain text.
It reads 41 °C
